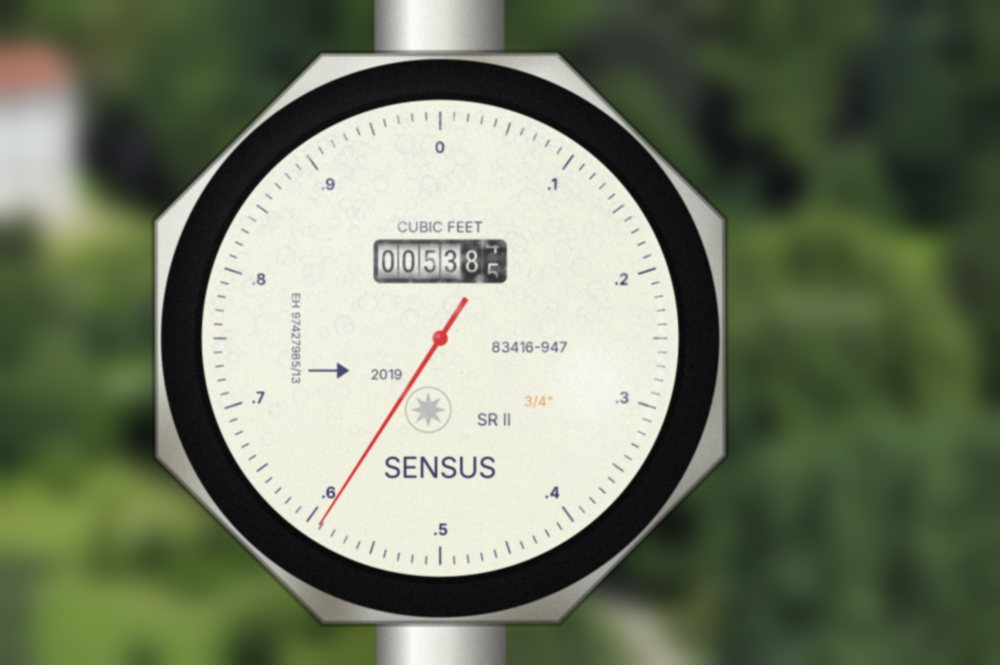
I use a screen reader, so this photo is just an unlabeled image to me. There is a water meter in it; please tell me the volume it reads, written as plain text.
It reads 5384.59 ft³
